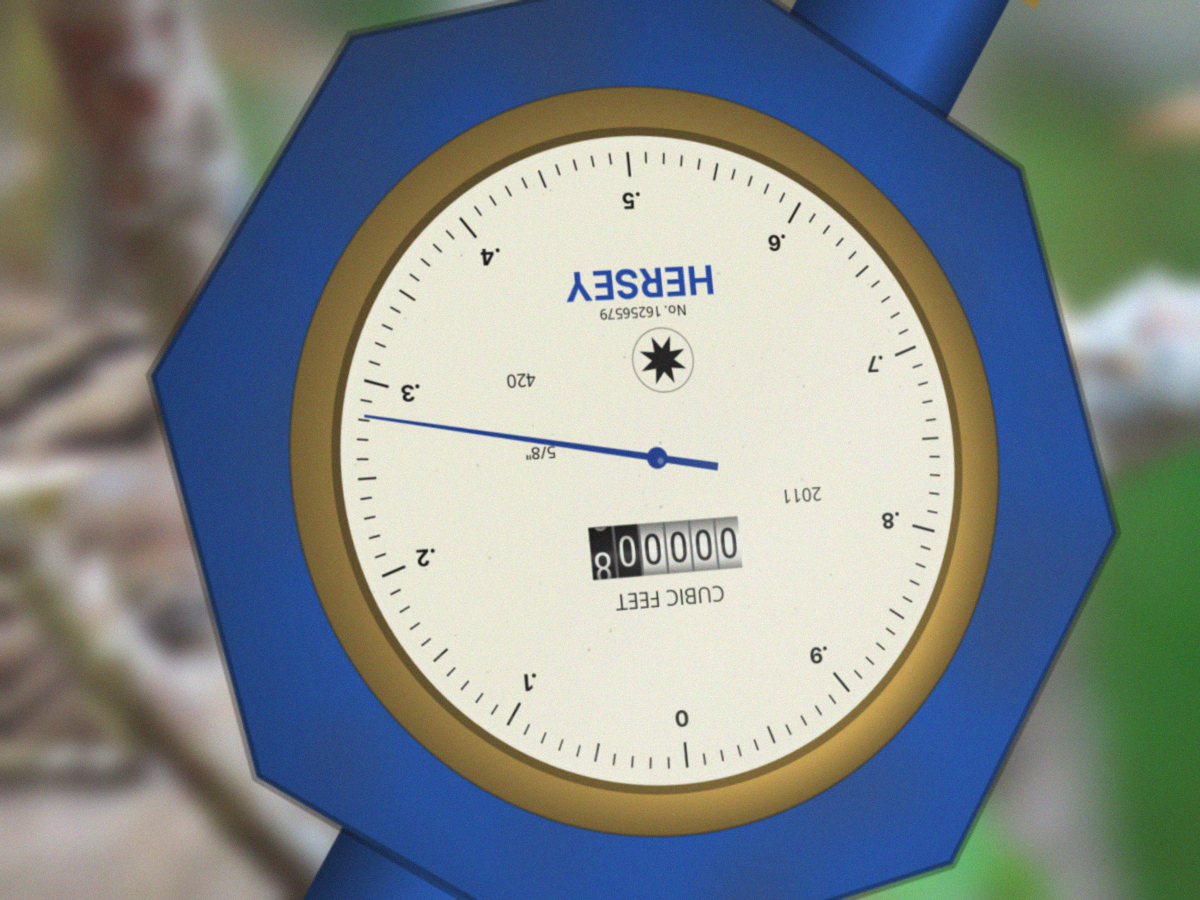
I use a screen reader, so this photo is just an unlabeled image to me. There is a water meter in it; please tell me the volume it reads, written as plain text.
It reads 8.28 ft³
